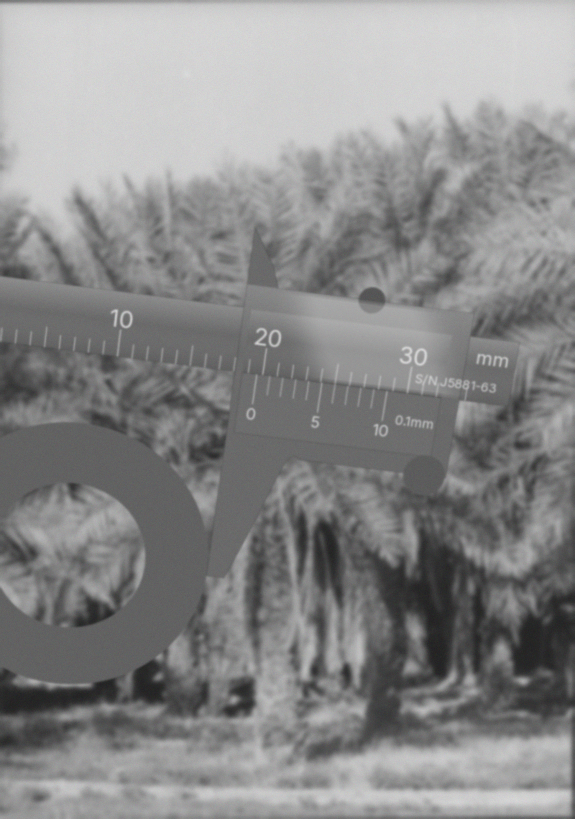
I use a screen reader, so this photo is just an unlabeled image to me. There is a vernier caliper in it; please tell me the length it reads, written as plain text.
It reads 19.6 mm
